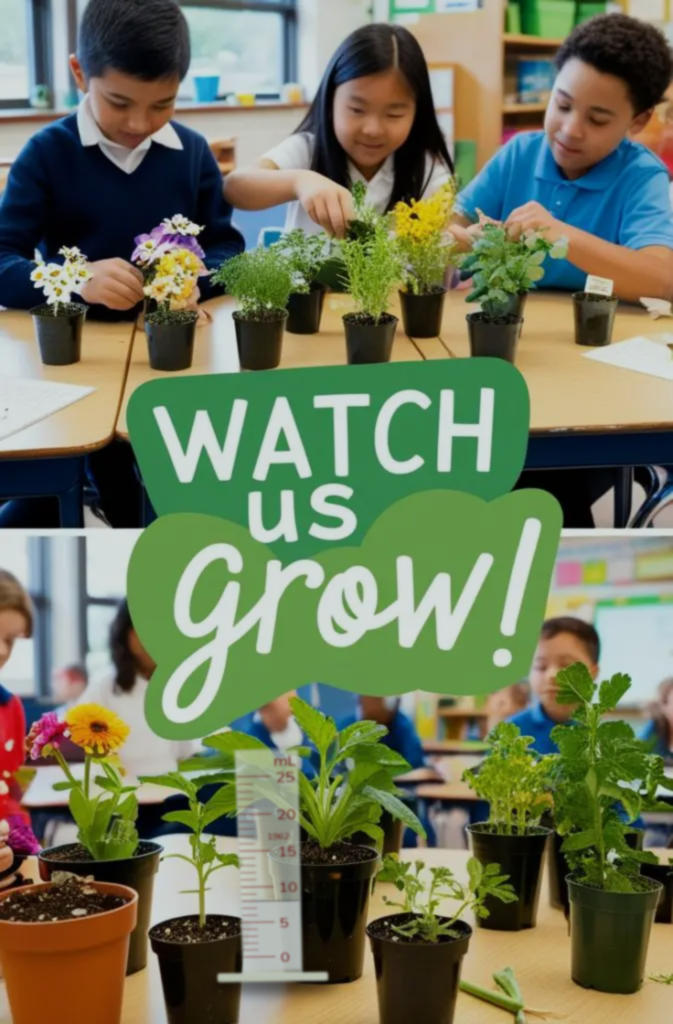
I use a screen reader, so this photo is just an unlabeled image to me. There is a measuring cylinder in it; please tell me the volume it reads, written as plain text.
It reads 8 mL
